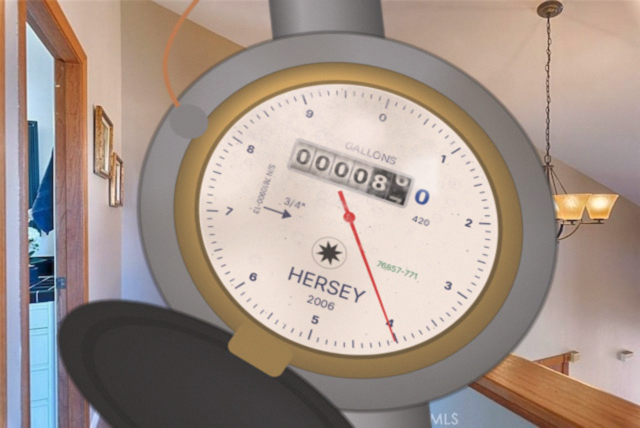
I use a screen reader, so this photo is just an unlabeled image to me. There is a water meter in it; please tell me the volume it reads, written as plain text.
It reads 864.0 gal
